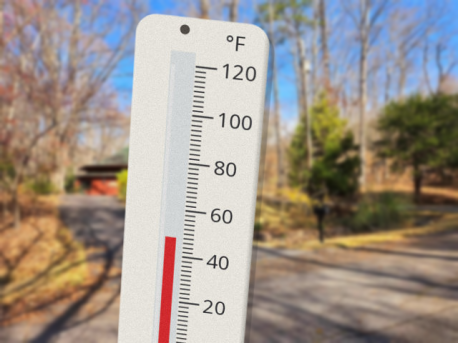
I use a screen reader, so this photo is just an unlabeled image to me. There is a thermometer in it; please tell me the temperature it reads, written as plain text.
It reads 48 °F
